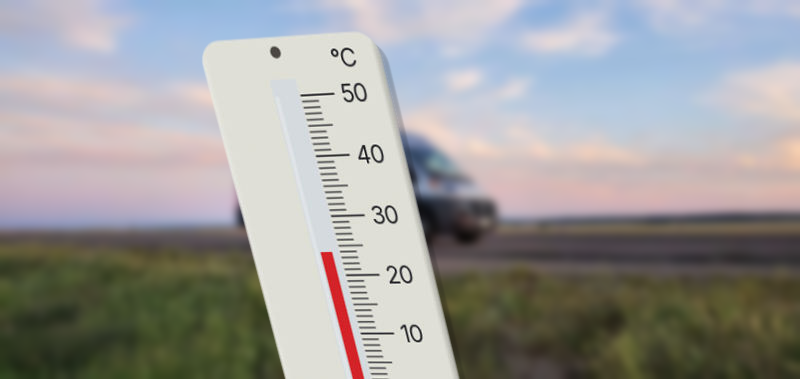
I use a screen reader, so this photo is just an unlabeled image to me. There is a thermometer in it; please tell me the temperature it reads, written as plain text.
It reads 24 °C
